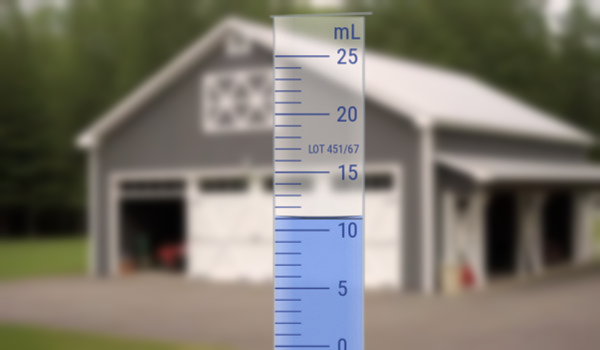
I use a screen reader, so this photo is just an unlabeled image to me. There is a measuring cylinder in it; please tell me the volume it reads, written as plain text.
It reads 11 mL
